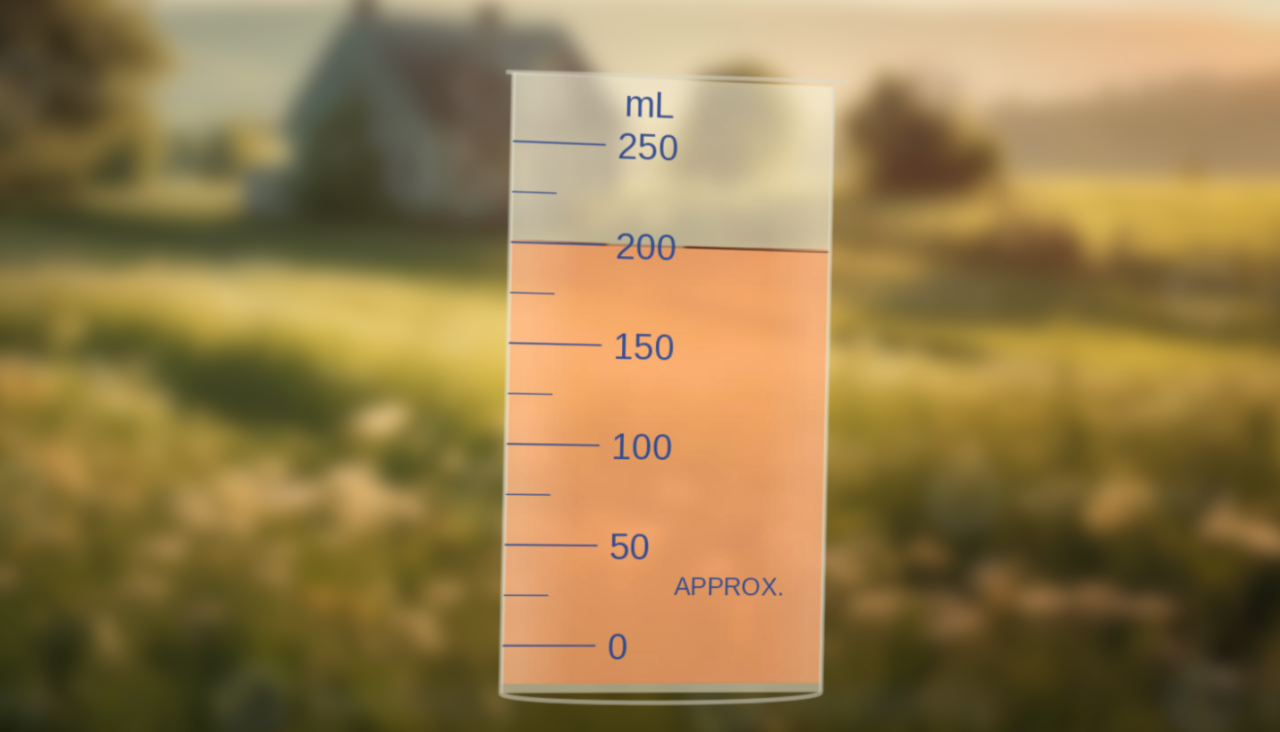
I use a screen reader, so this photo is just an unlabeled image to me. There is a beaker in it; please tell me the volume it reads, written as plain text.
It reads 200 mL
